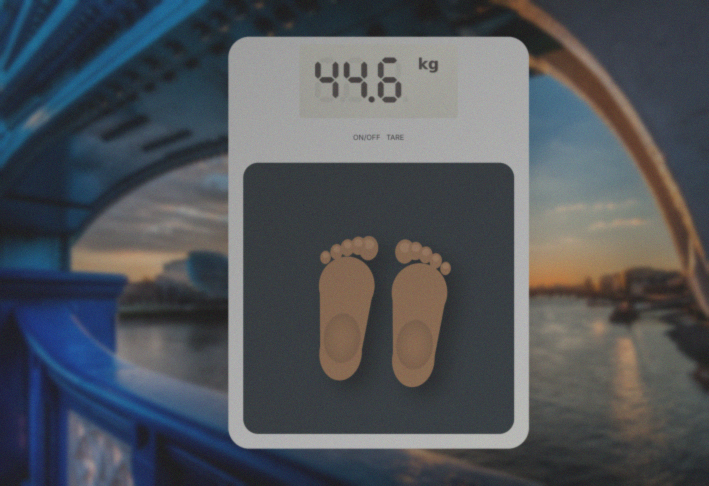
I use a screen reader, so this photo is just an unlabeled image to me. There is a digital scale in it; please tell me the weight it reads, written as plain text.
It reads 44.6 kg
